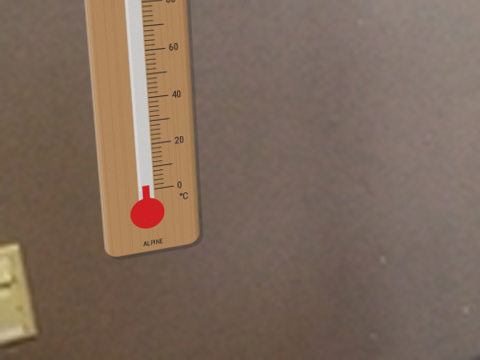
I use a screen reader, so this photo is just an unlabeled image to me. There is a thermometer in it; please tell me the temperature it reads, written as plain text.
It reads 2 °C
